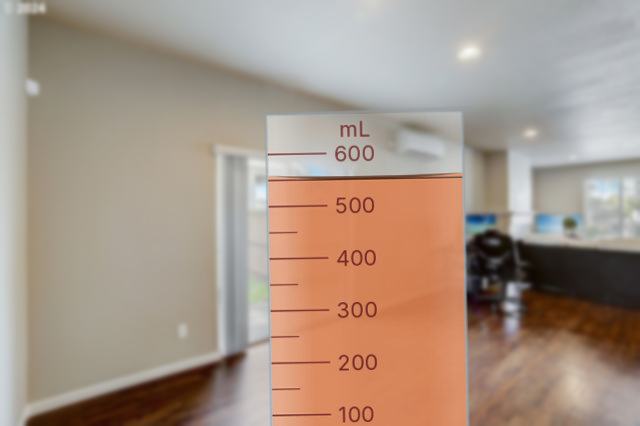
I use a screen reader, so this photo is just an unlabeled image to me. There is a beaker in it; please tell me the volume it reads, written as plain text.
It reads 550 mL
